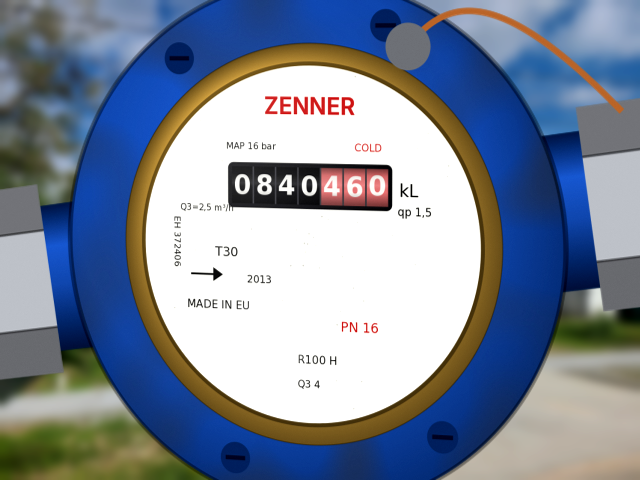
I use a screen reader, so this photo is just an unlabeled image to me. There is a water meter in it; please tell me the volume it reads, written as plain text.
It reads 840.460 kL
